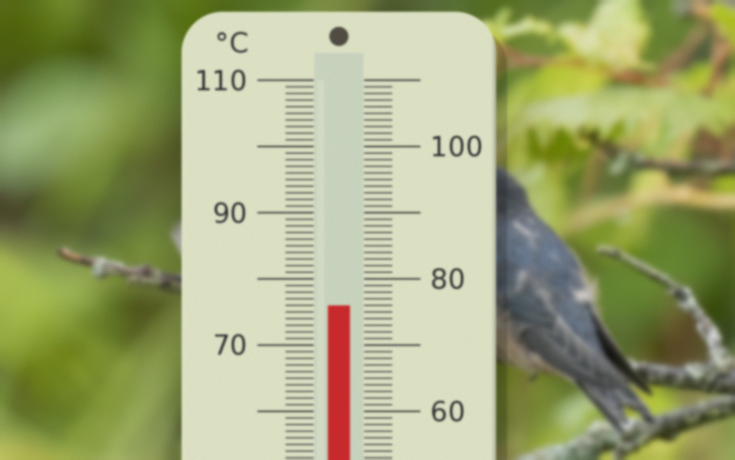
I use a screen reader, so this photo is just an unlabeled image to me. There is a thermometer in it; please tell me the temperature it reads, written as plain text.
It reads 76 °C
